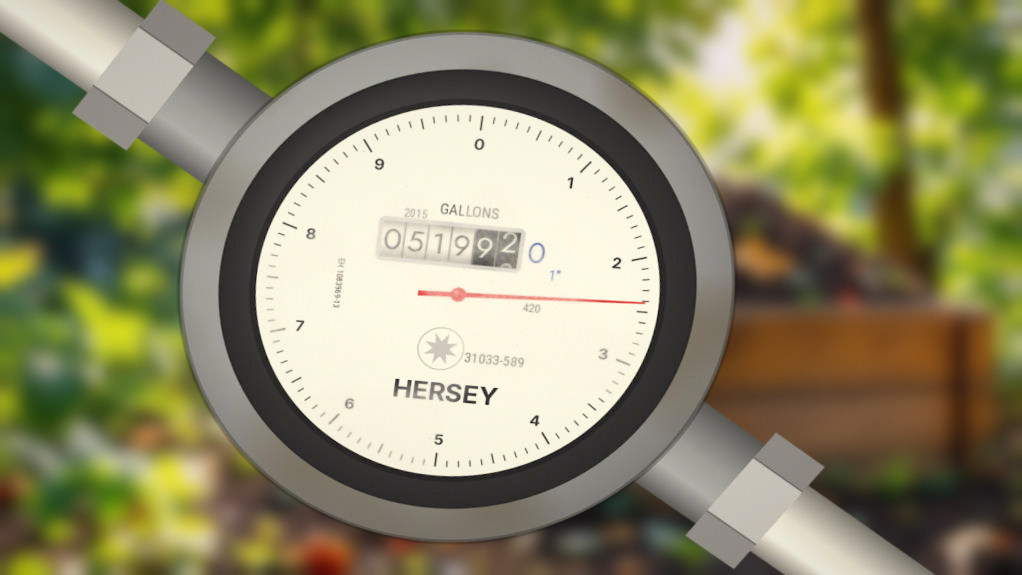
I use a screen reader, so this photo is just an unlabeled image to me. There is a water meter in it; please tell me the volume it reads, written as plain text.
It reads 519922.4 gal
